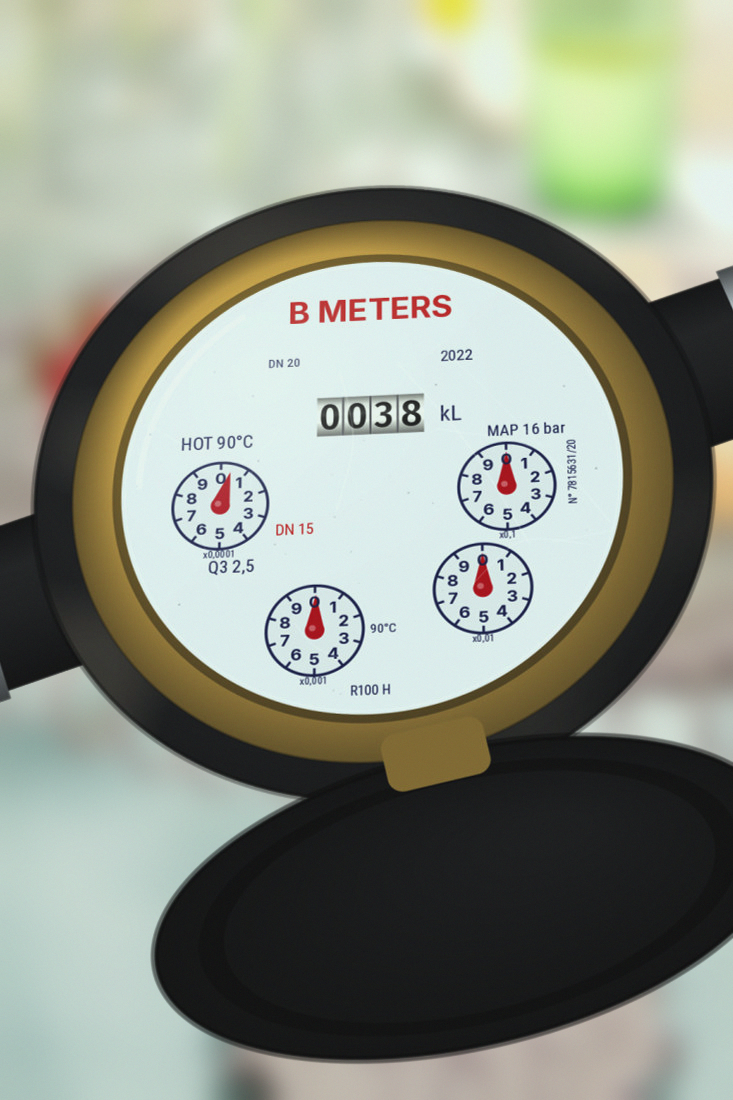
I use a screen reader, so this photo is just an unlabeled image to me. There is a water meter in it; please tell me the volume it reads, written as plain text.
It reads 38.0000 kL
